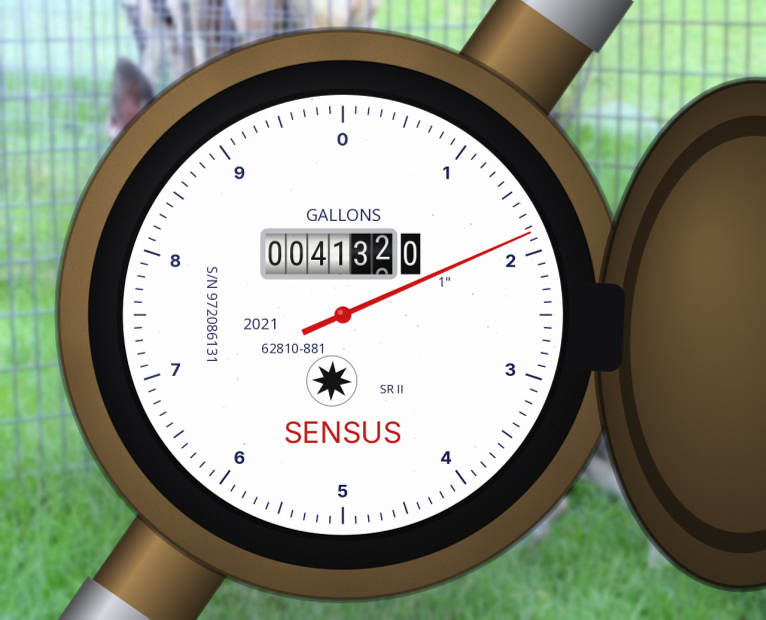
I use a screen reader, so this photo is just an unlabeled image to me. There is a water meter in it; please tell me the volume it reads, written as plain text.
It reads 41321.8 gal
